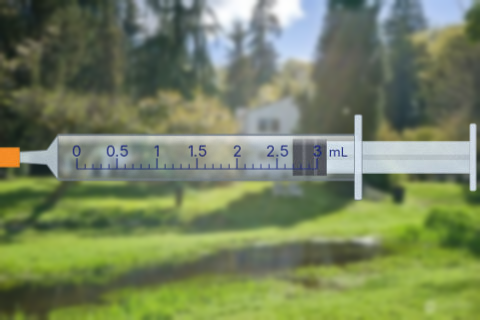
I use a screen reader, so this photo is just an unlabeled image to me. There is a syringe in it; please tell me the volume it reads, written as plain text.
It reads 2.7 mL
